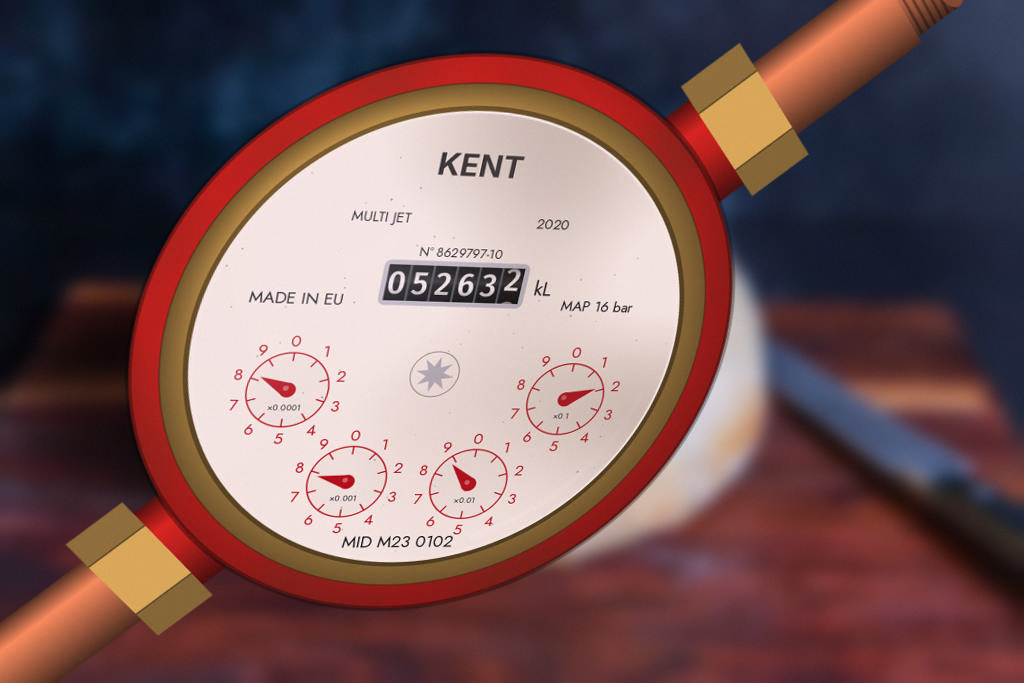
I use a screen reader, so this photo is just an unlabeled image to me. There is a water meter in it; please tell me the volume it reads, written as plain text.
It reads 52632.1878 kL
